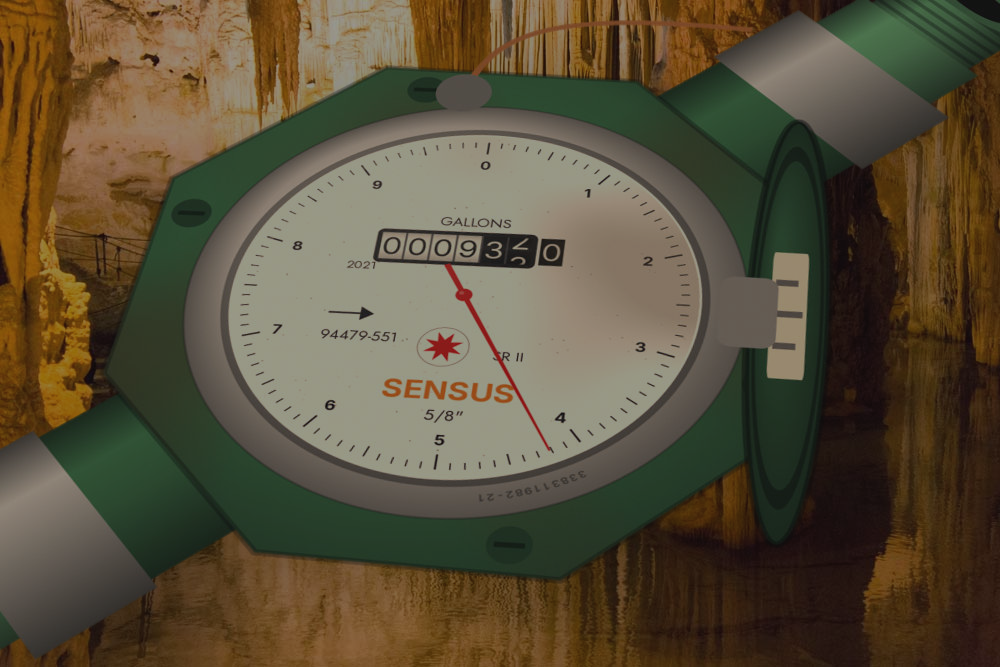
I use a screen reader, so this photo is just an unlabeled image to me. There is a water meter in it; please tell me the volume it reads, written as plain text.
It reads 9324.2 gal
